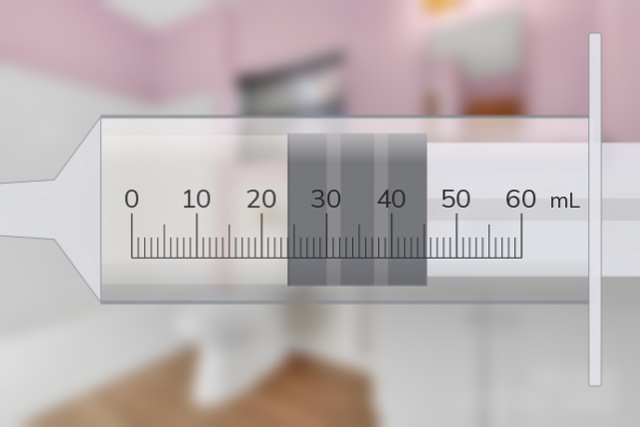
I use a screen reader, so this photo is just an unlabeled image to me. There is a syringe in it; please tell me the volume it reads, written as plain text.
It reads 24 mL
